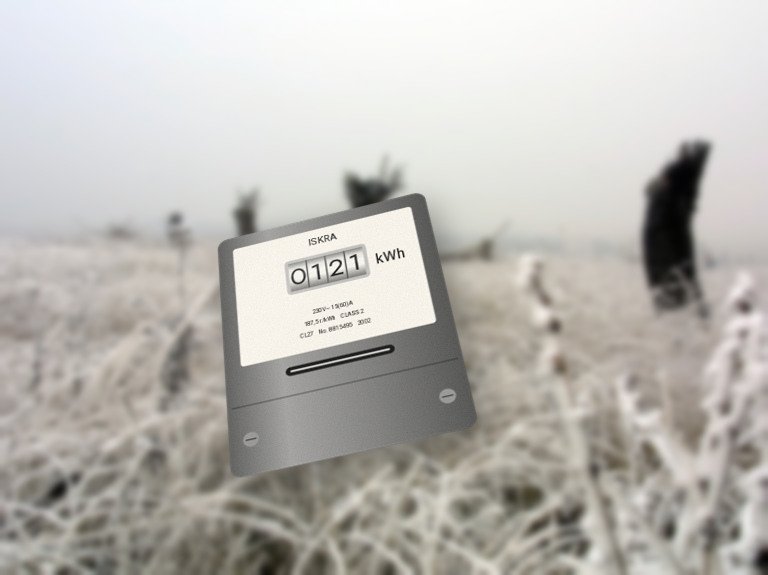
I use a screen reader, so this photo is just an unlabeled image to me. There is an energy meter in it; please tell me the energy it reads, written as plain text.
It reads 121 kWh
